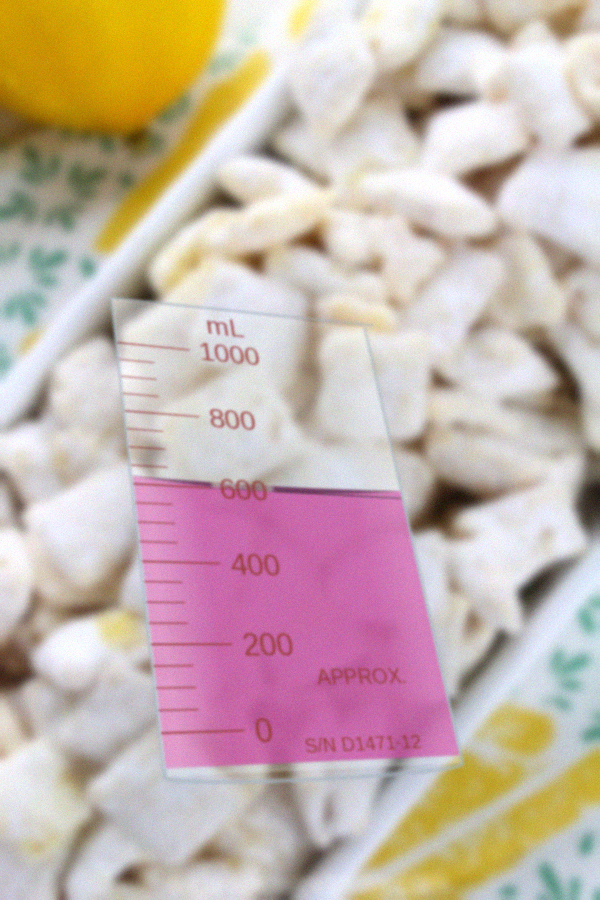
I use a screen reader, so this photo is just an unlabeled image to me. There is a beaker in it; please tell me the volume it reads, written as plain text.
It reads 600 mL
